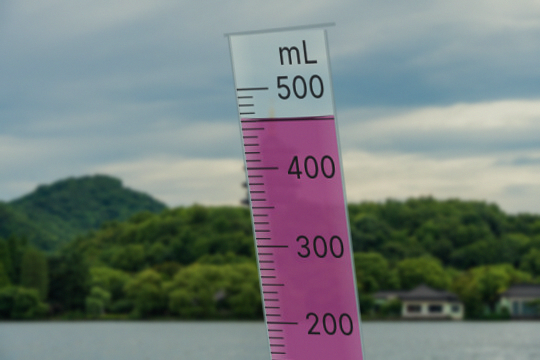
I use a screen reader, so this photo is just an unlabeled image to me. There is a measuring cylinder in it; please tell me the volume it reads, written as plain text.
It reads 460 mL
